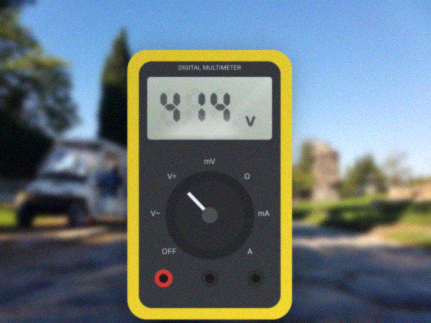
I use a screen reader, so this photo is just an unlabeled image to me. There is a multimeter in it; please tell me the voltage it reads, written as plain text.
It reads 414 V
